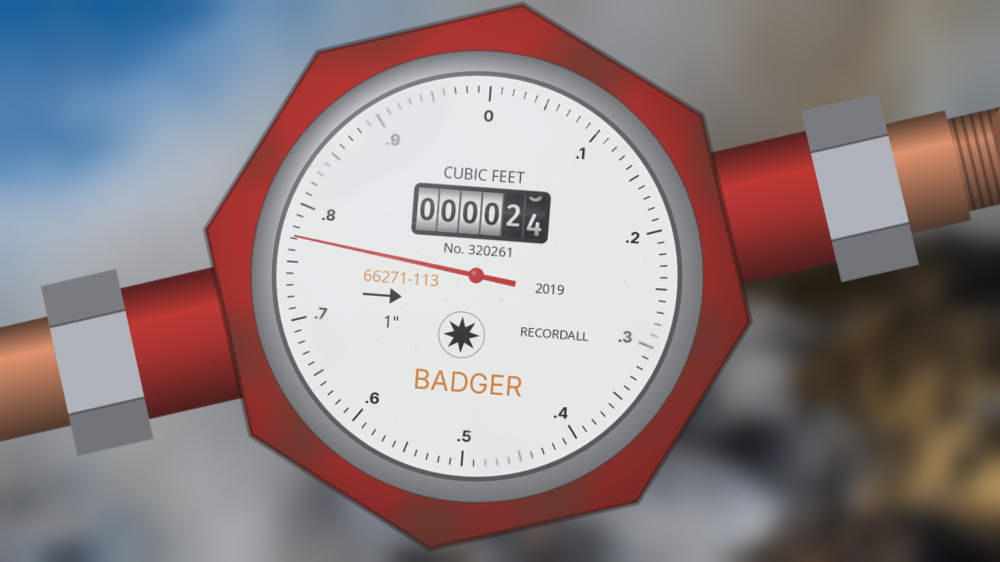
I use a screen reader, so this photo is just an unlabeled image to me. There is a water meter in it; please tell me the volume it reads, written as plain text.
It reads 23.77 ft³
